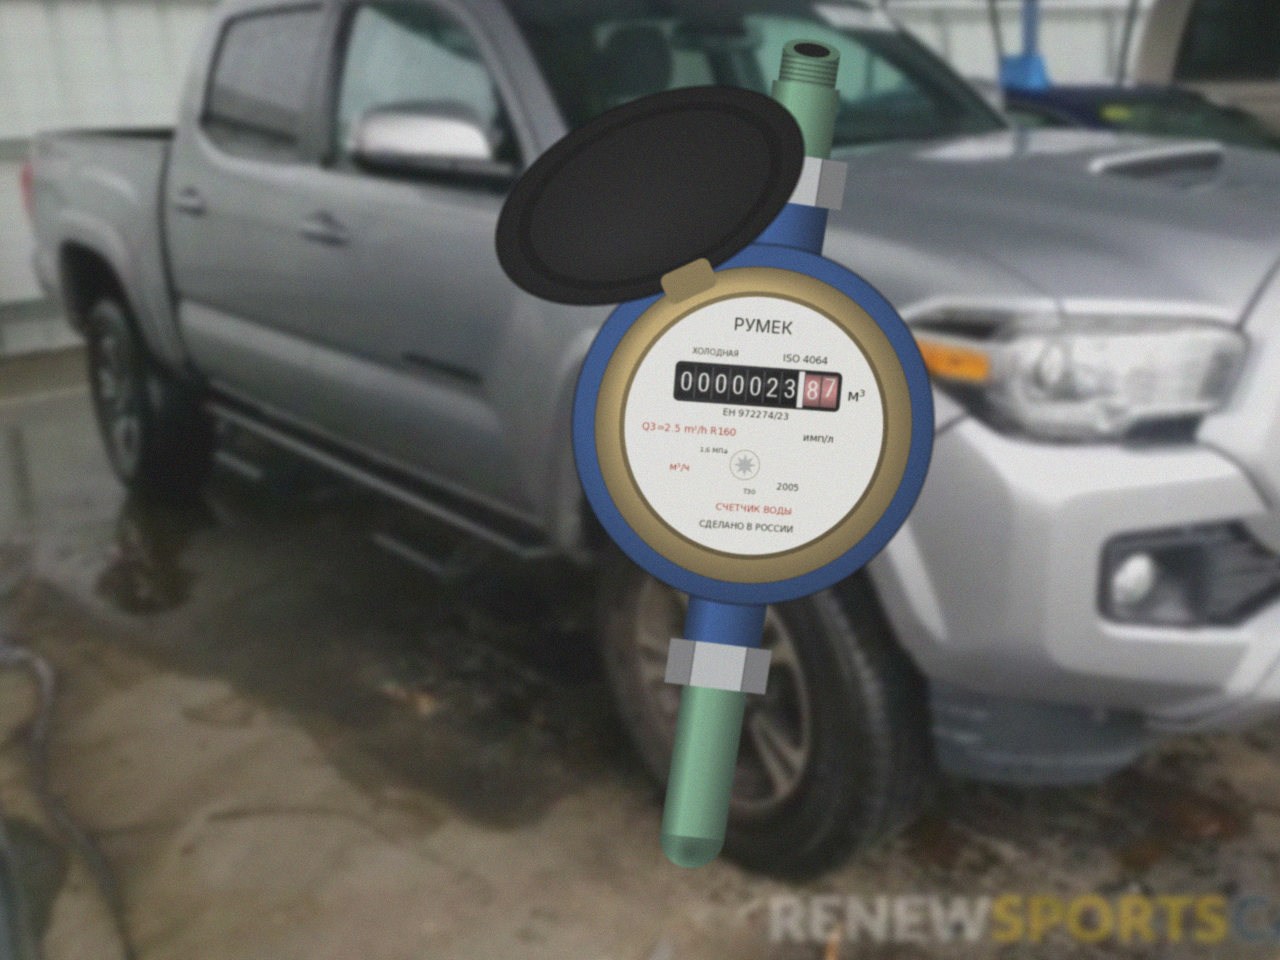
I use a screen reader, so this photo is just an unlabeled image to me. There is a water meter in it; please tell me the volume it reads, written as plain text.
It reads 23.87 m³
